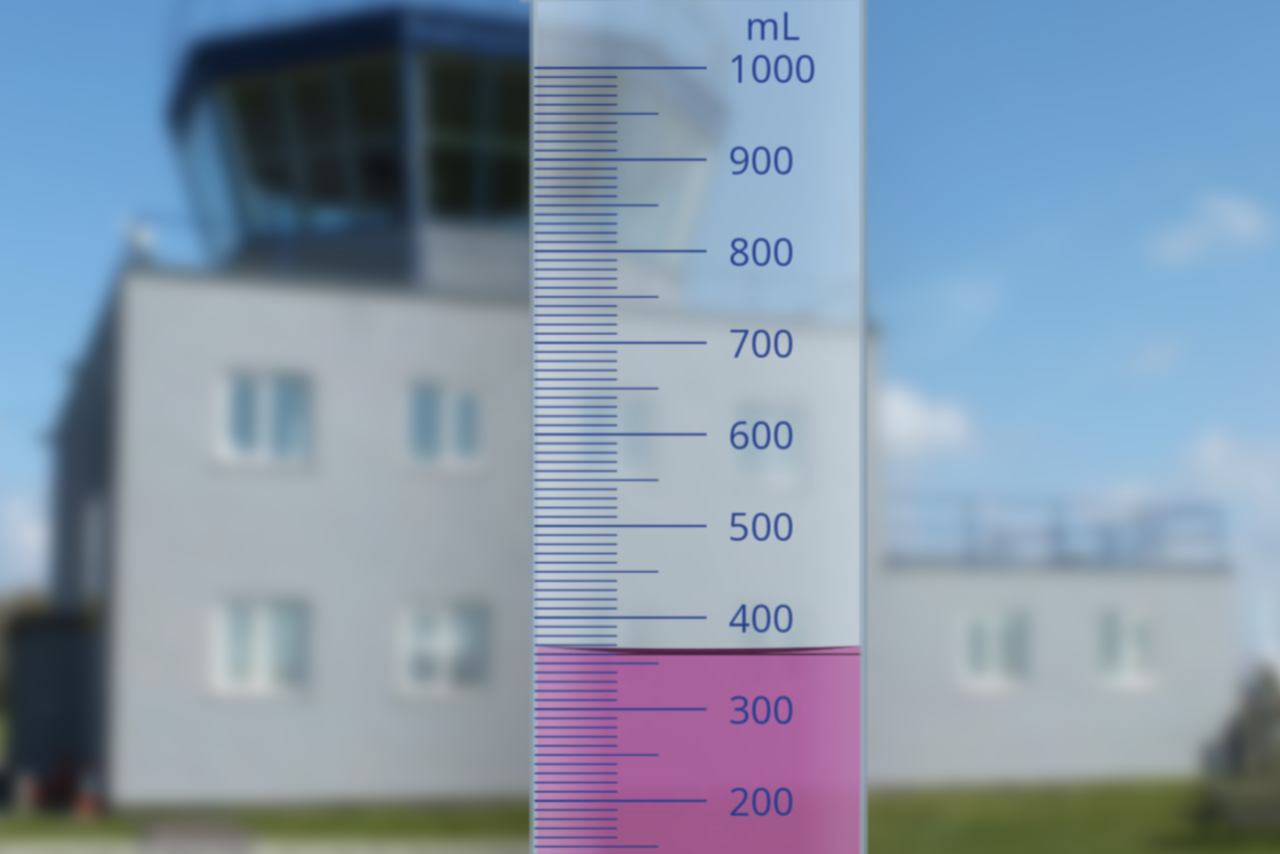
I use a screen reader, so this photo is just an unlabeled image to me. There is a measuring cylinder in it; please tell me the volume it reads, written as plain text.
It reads 360 mL
